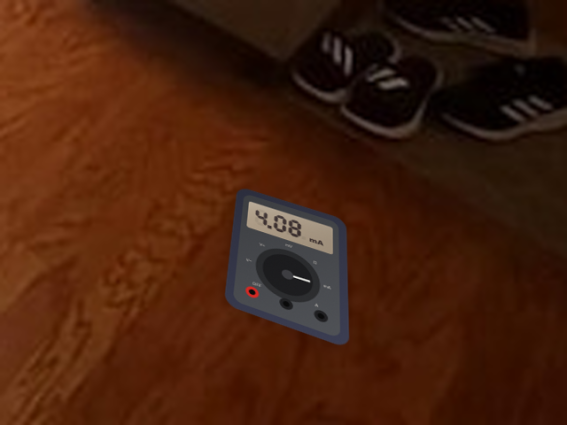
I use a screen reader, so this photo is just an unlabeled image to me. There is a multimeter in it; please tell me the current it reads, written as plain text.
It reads 4.08 mA
